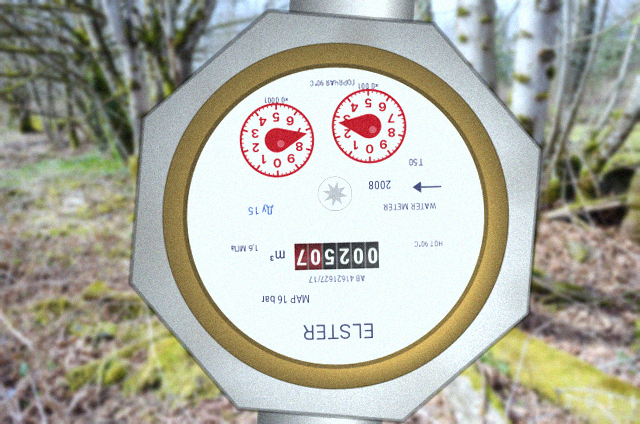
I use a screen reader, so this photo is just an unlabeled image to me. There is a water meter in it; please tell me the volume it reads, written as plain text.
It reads 25.0727 m³
